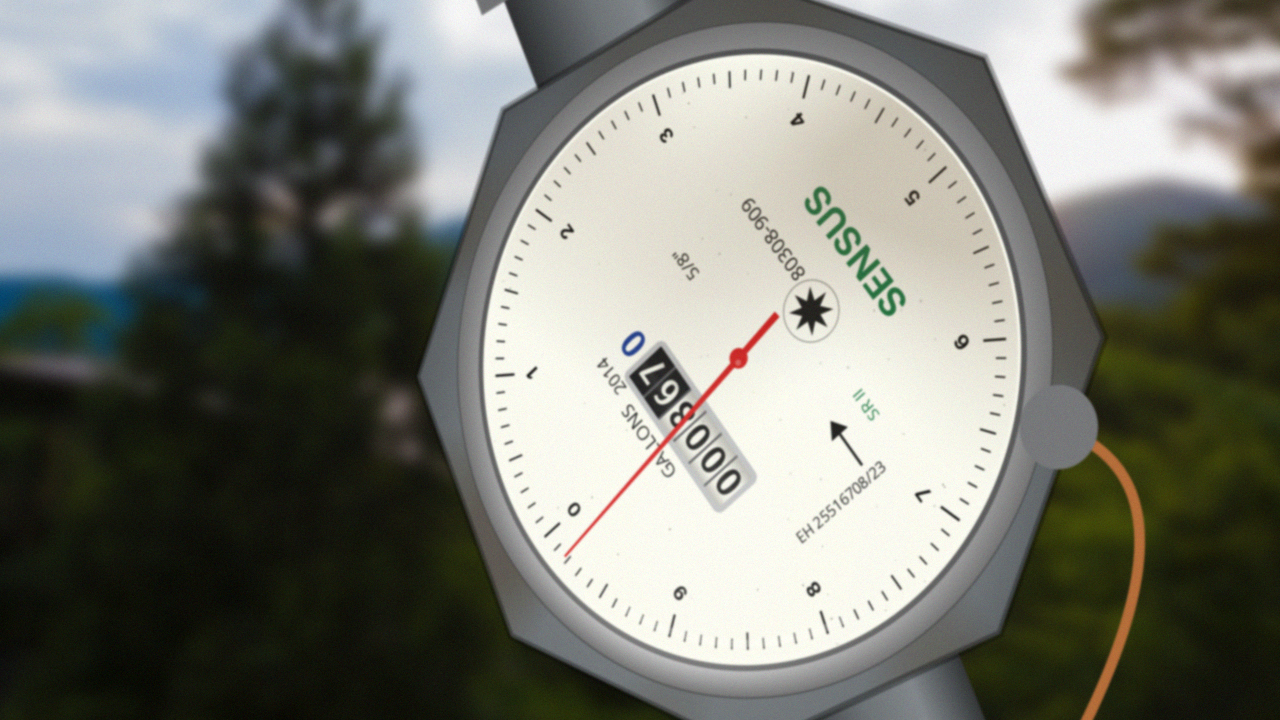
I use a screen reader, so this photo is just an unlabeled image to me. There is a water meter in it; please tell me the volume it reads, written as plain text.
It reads 8669.8 gal
